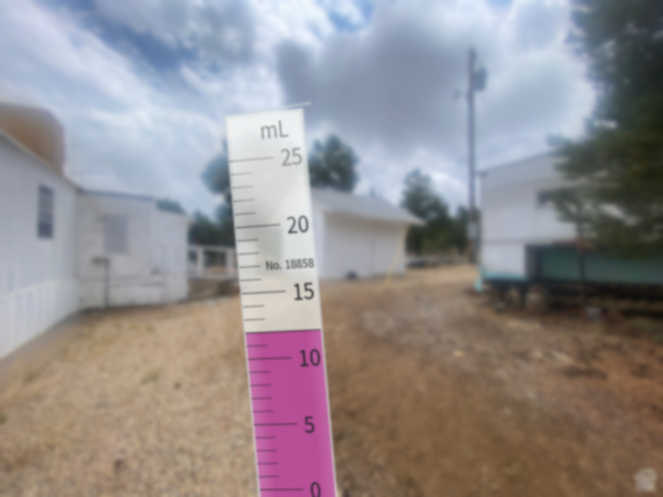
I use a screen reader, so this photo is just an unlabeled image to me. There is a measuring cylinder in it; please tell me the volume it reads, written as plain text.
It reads 12 mL
